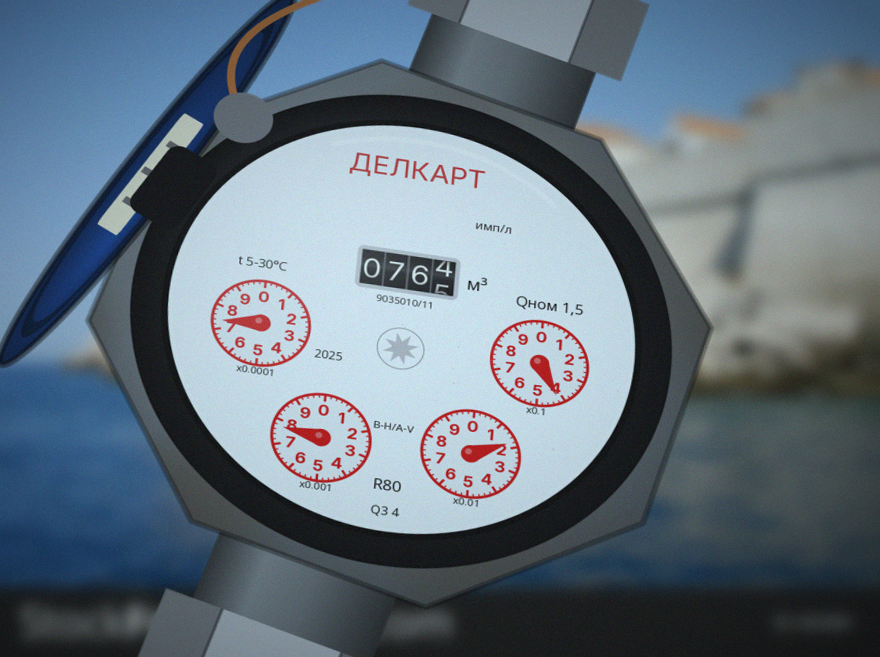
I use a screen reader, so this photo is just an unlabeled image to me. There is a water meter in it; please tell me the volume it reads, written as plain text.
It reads 764.4177 m³
